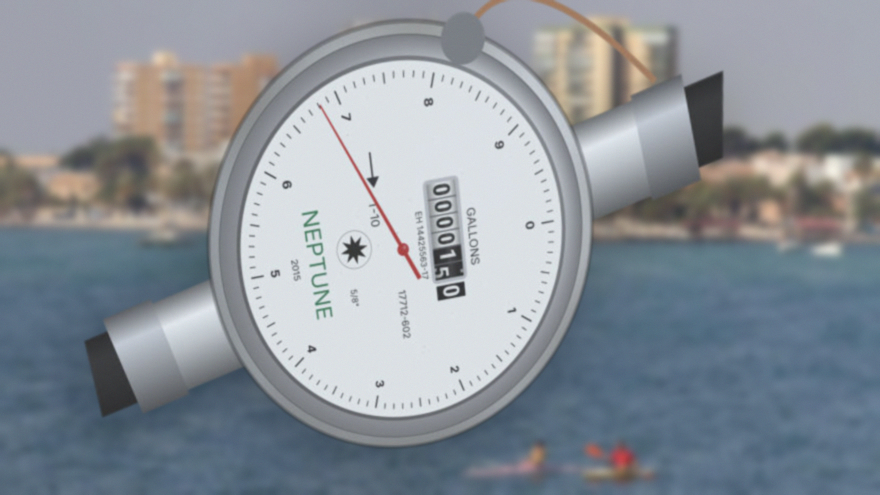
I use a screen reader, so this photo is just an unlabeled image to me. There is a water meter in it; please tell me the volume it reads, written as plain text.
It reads 146.8 gal
